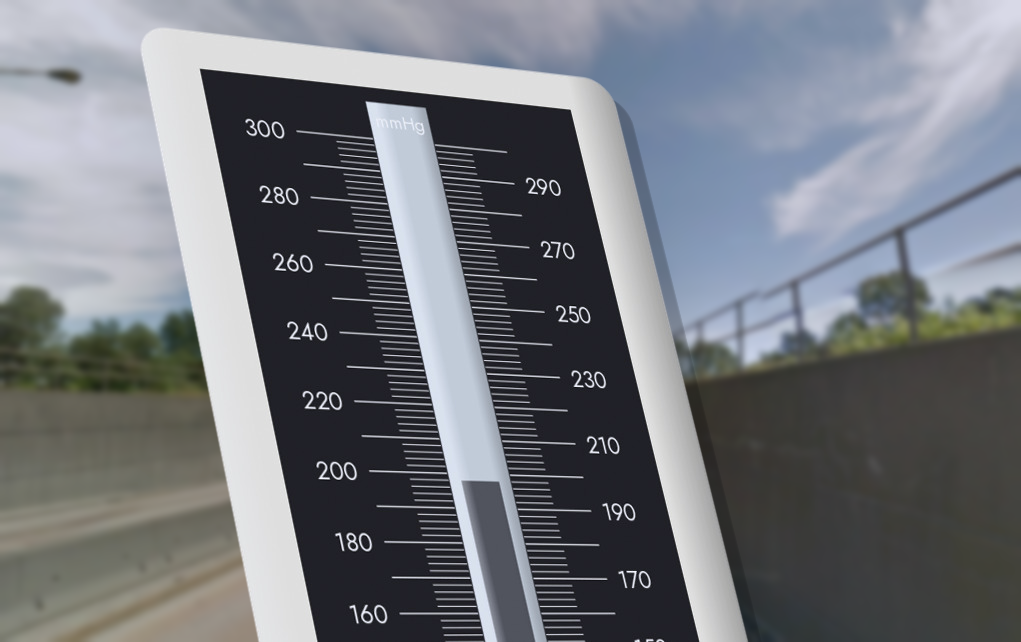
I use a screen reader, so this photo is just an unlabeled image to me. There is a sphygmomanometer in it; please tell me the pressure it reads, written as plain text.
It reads 198 mmHg
